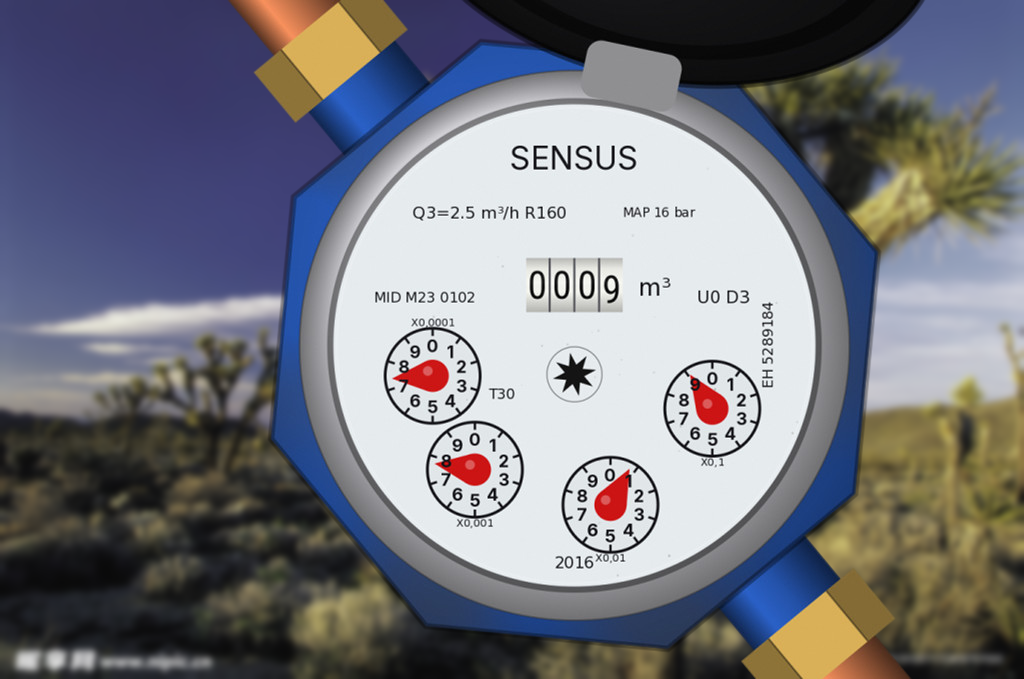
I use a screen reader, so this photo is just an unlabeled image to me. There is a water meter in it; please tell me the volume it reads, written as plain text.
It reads 8.9077 m³
